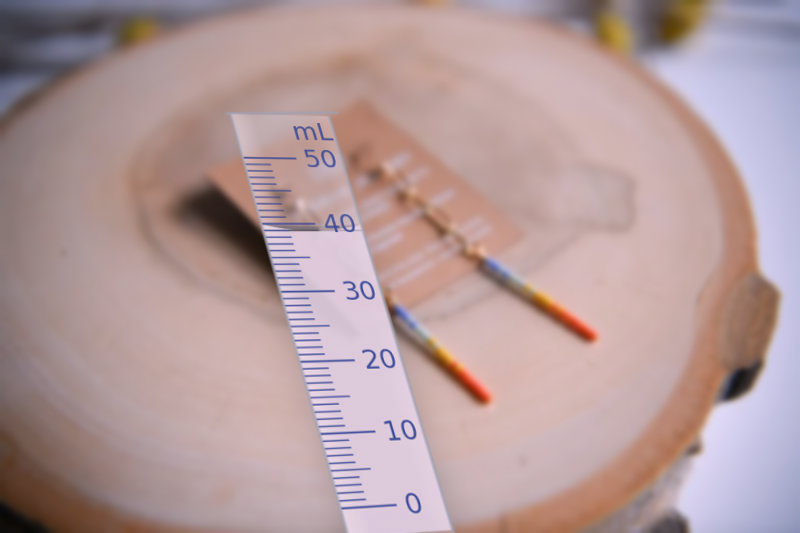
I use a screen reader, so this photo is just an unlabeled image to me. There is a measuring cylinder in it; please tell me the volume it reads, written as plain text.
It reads 39 mL
